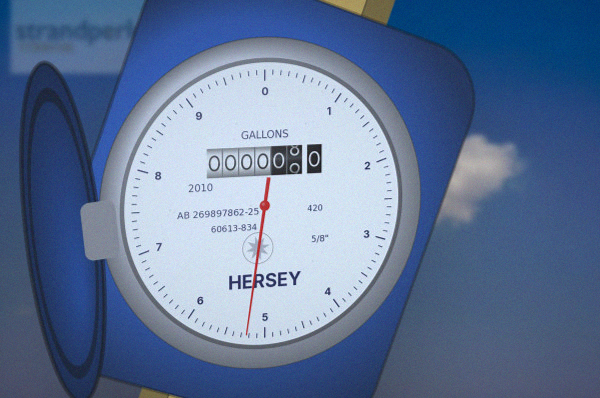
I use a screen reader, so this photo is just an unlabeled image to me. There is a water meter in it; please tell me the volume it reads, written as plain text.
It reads 85.2 gal
